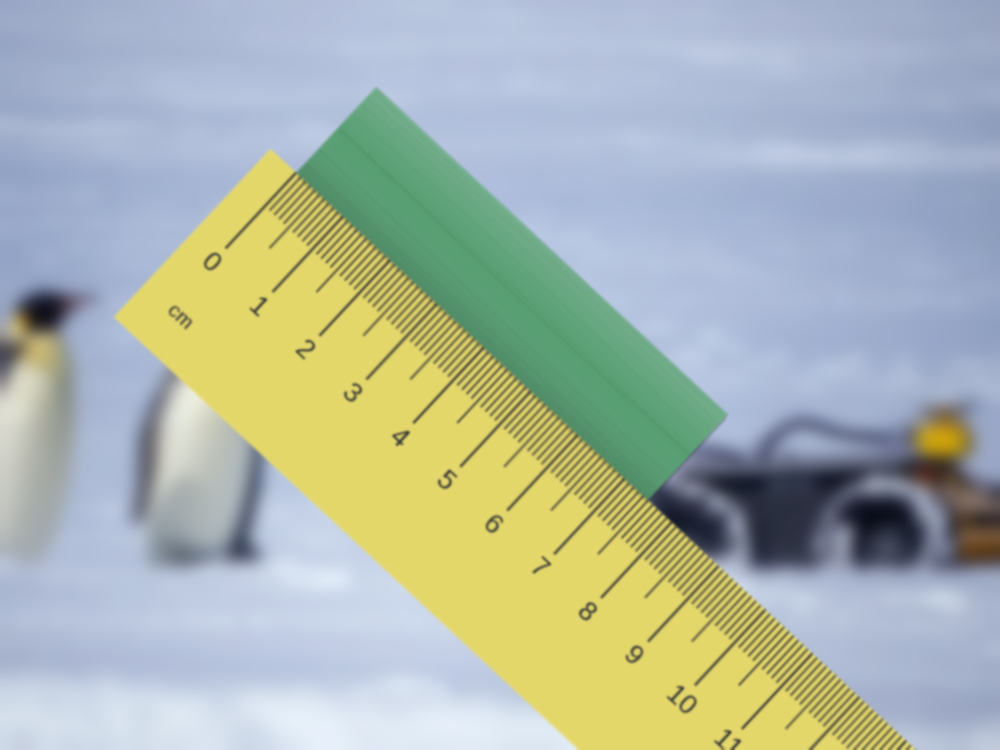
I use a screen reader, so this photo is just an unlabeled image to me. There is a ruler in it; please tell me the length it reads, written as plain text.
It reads 7.5 cm
